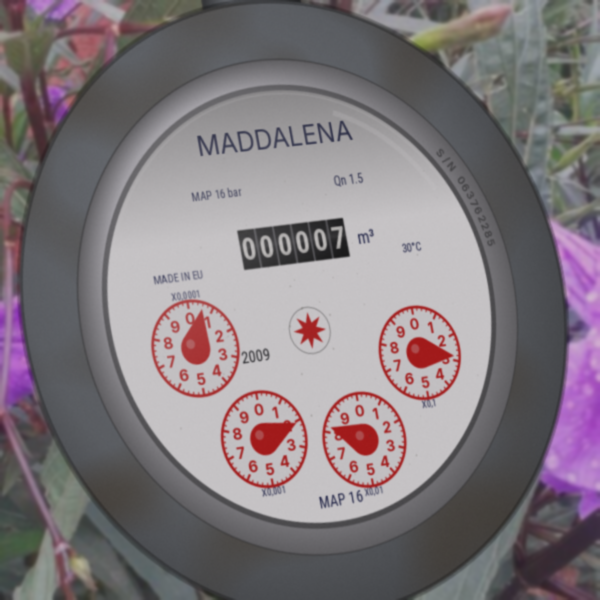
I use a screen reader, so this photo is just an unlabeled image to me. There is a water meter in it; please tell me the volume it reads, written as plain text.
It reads 7.2820 m³
